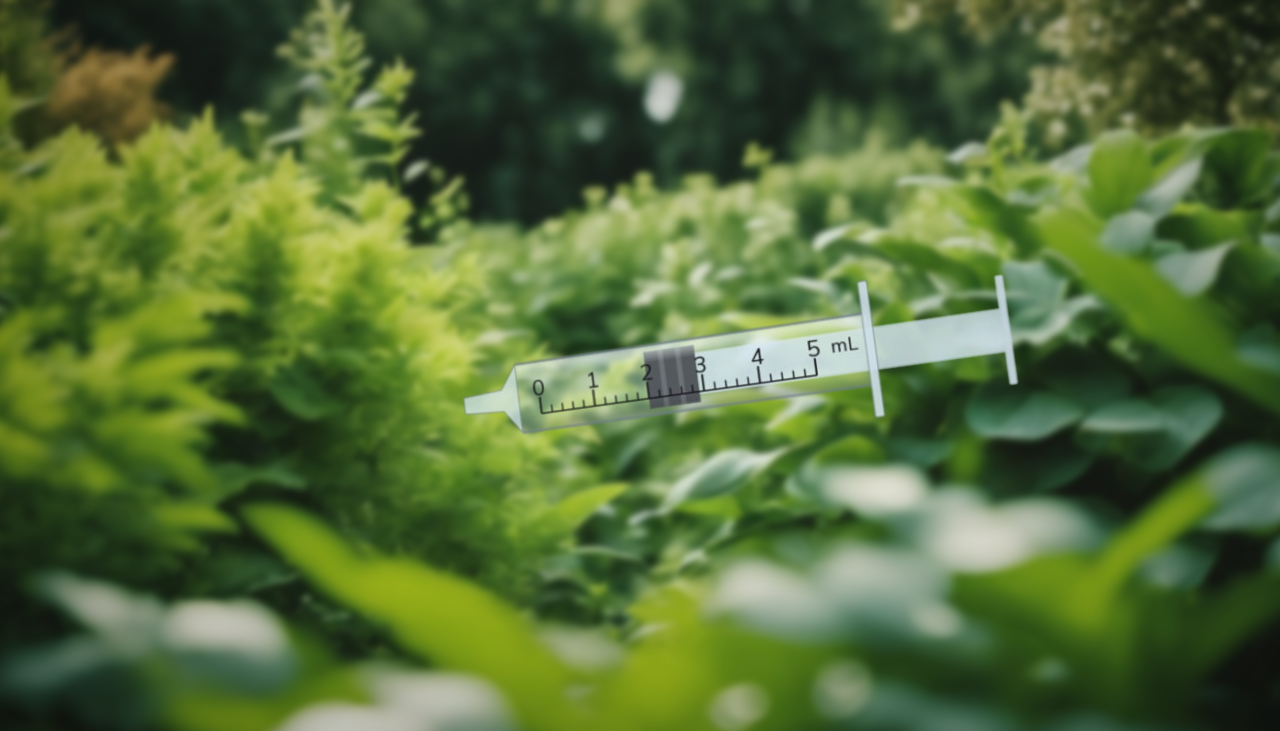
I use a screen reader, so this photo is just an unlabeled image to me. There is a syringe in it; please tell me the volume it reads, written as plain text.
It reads 2 mL
